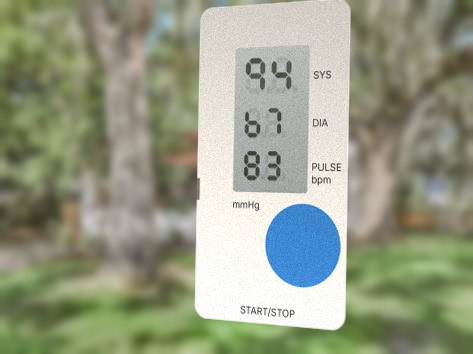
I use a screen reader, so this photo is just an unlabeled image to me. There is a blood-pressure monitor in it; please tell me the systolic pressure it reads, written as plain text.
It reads 94 mmHg
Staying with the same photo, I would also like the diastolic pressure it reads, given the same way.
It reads 67 mmHg
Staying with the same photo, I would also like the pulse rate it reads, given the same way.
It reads 83 bpm
